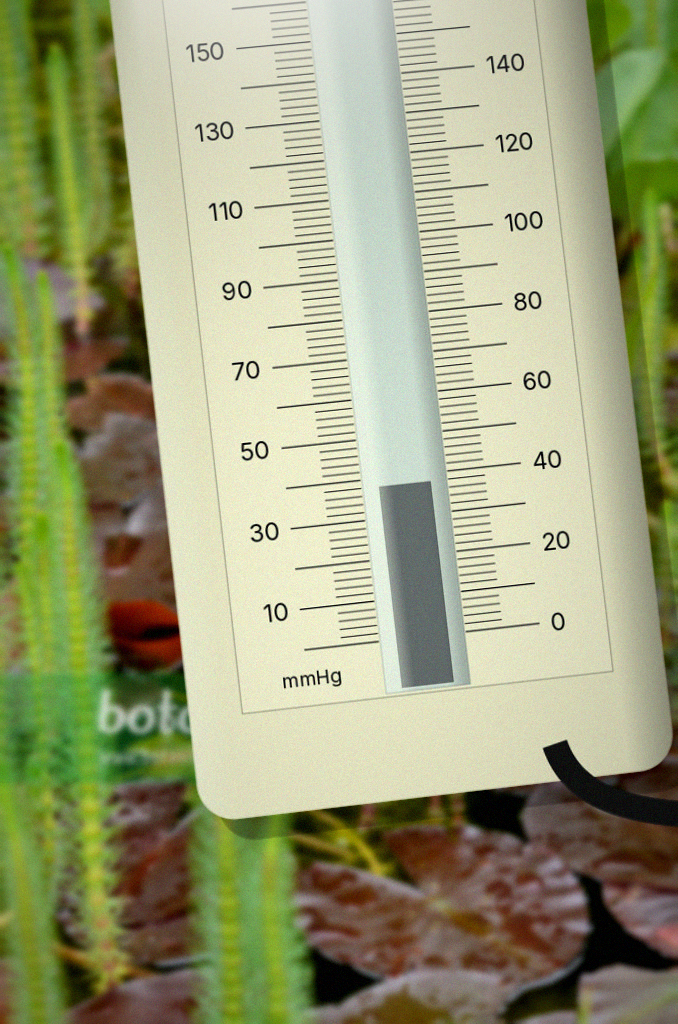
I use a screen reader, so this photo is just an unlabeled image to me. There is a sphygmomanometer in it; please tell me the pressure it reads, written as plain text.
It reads 38 mmHg
